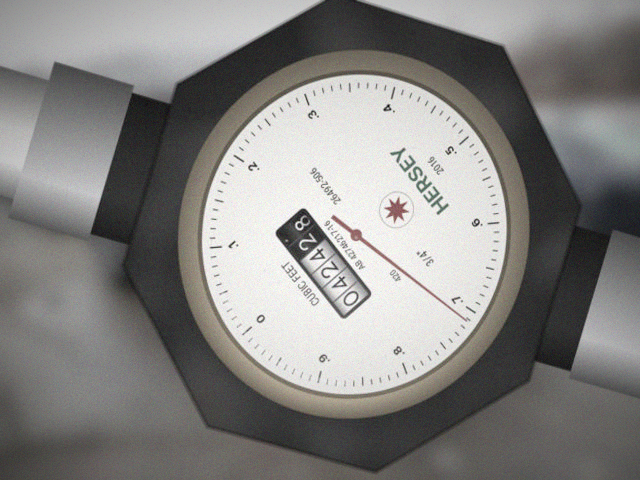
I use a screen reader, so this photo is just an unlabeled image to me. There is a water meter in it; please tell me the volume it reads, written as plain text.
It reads 42427.71 ft³
